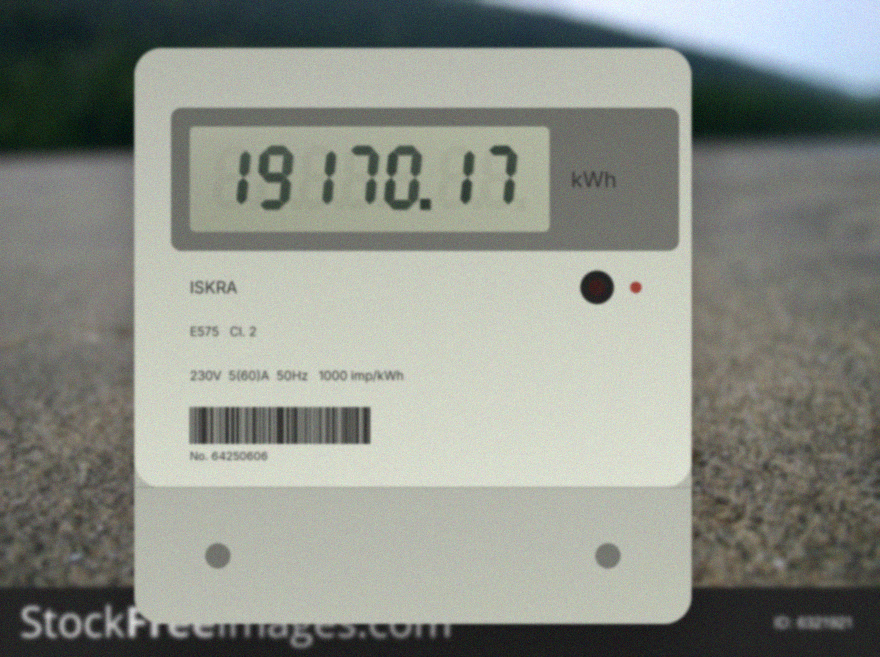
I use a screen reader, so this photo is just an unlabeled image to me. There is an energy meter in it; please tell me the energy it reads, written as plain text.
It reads 19170.17 kWh
